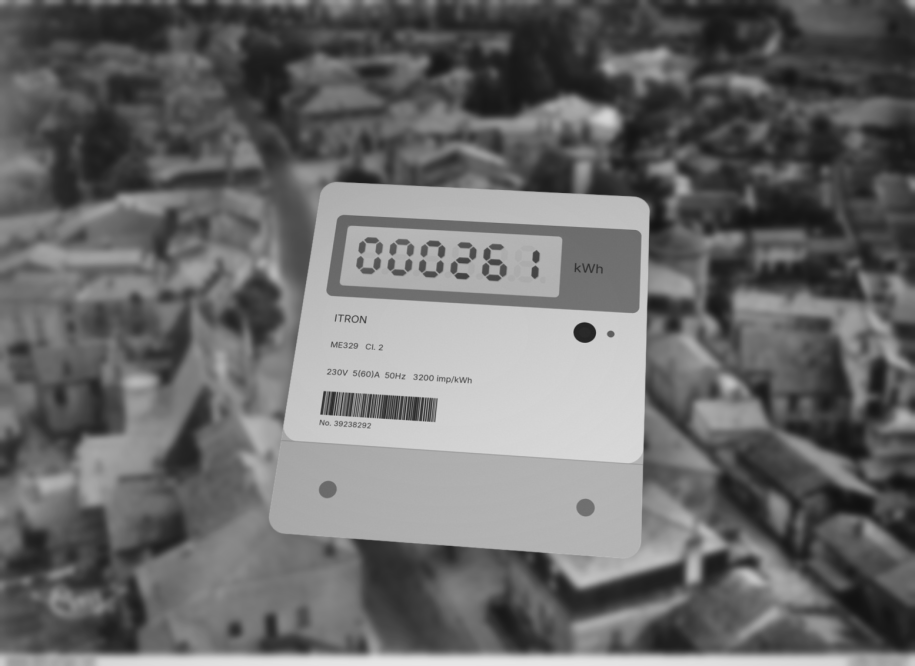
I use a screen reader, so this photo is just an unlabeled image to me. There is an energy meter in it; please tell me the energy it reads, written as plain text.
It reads 261 kWh
